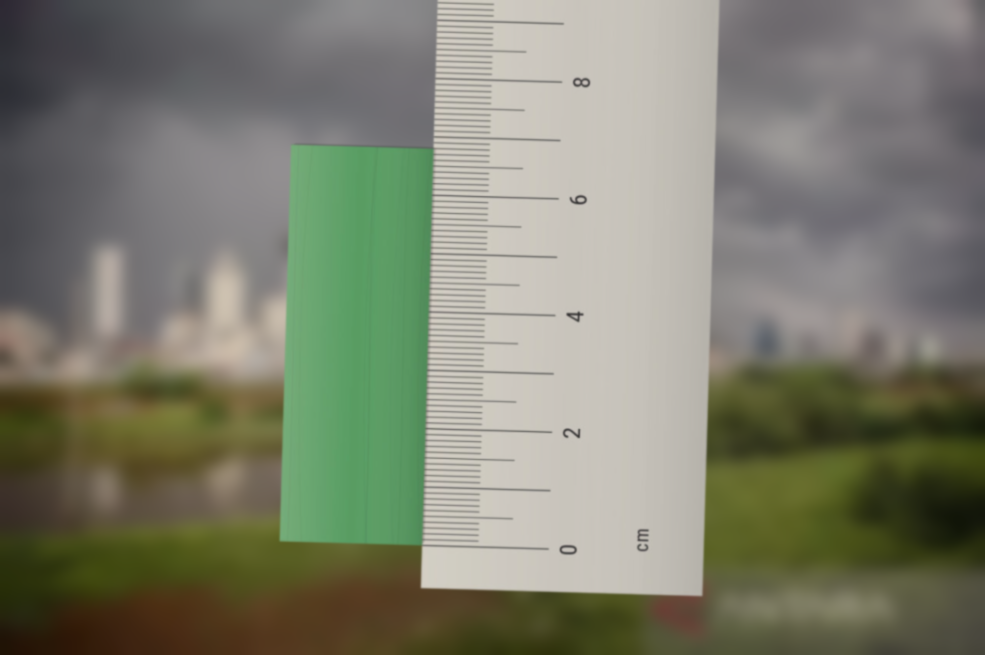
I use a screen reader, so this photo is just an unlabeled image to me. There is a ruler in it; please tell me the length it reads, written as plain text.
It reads 6.8 cm
